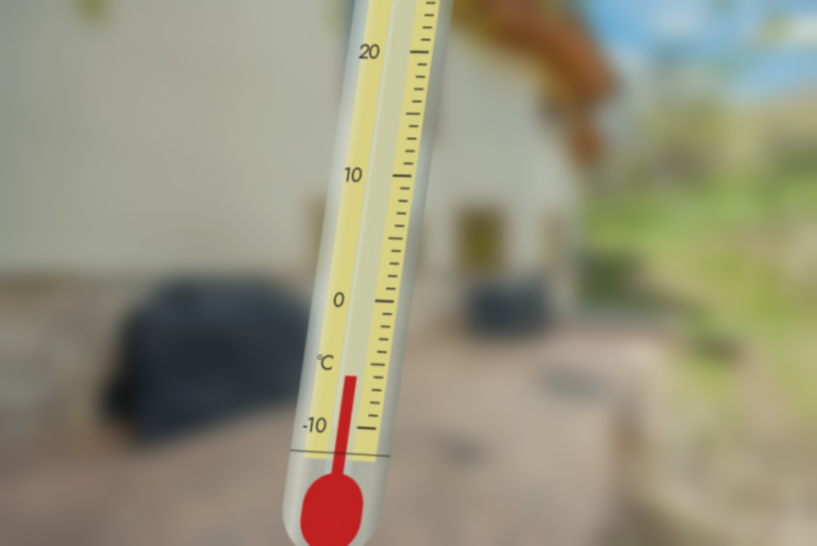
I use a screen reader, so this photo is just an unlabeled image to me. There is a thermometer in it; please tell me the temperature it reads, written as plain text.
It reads -6 °C
